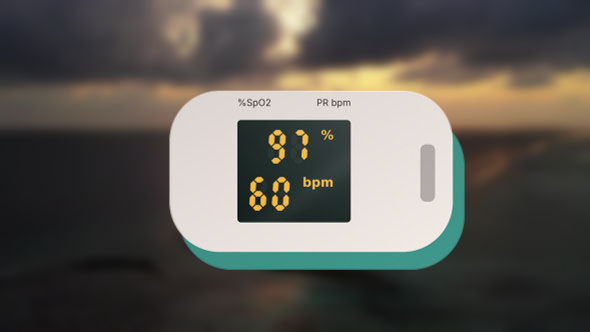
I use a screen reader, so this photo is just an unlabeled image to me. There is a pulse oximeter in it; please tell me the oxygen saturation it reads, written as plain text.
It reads 97 %
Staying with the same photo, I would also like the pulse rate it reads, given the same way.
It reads 60 bpm
